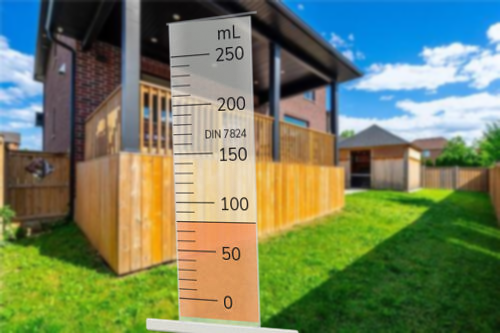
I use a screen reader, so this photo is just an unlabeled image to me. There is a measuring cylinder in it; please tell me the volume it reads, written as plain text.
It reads 80 mL
